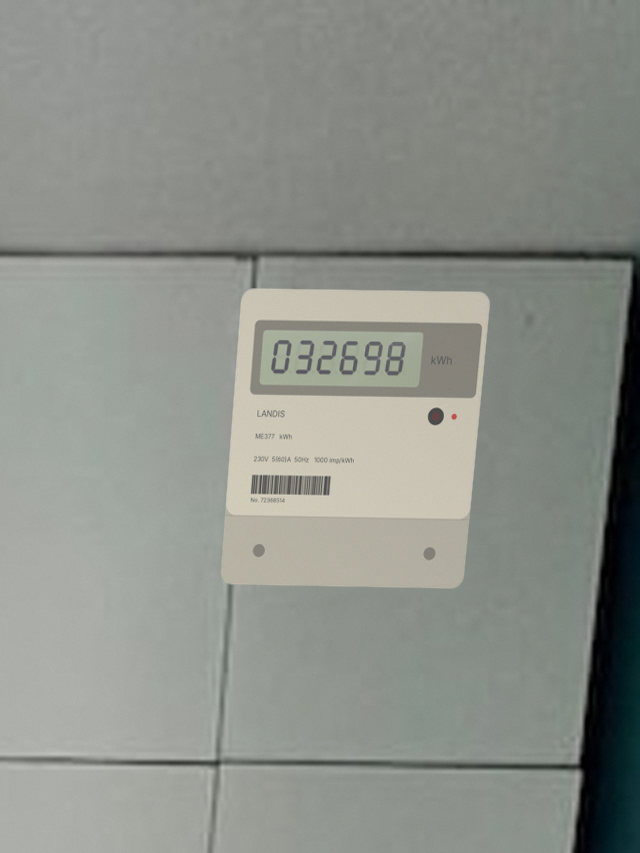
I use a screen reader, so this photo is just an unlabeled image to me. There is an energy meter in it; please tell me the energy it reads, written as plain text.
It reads 32698 kWh
